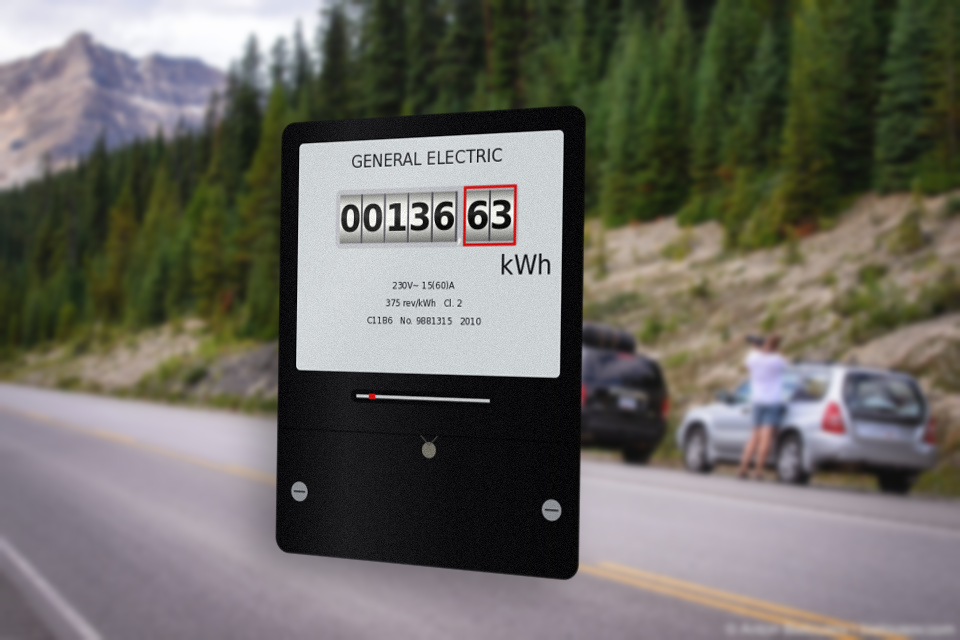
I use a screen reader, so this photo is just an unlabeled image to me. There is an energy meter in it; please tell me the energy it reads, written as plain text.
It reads 136.63 kWh
